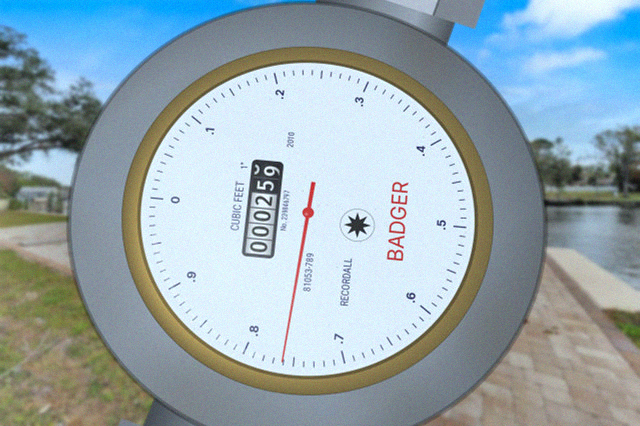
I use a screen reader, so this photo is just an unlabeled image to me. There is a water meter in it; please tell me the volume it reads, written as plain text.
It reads 258.76 ft³
